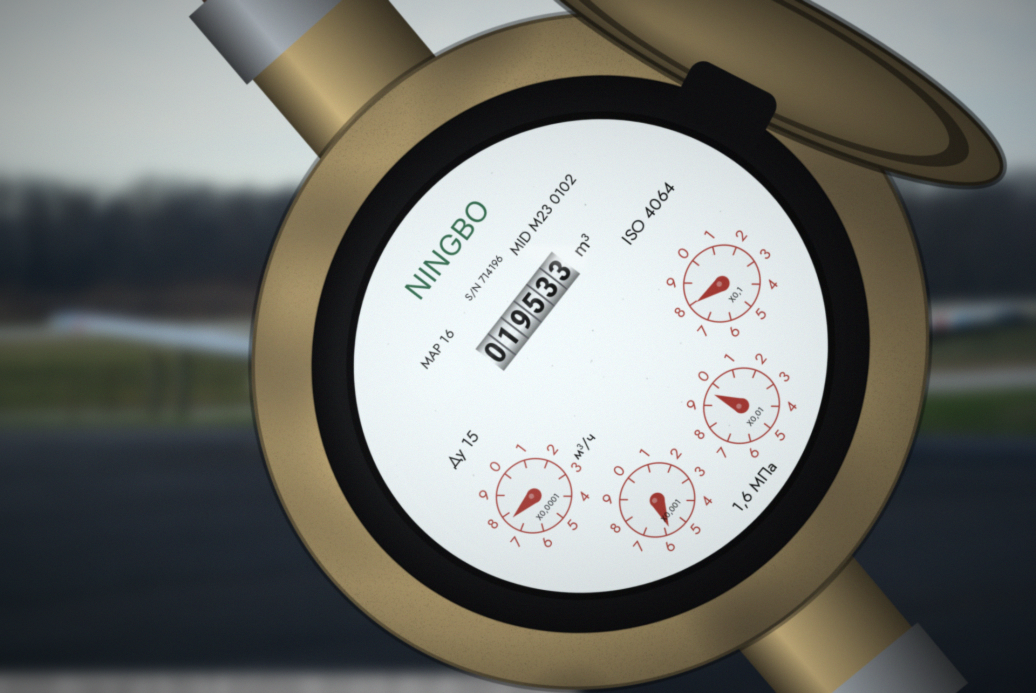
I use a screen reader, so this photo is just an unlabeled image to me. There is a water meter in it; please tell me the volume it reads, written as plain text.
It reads 19533.7957 m³
